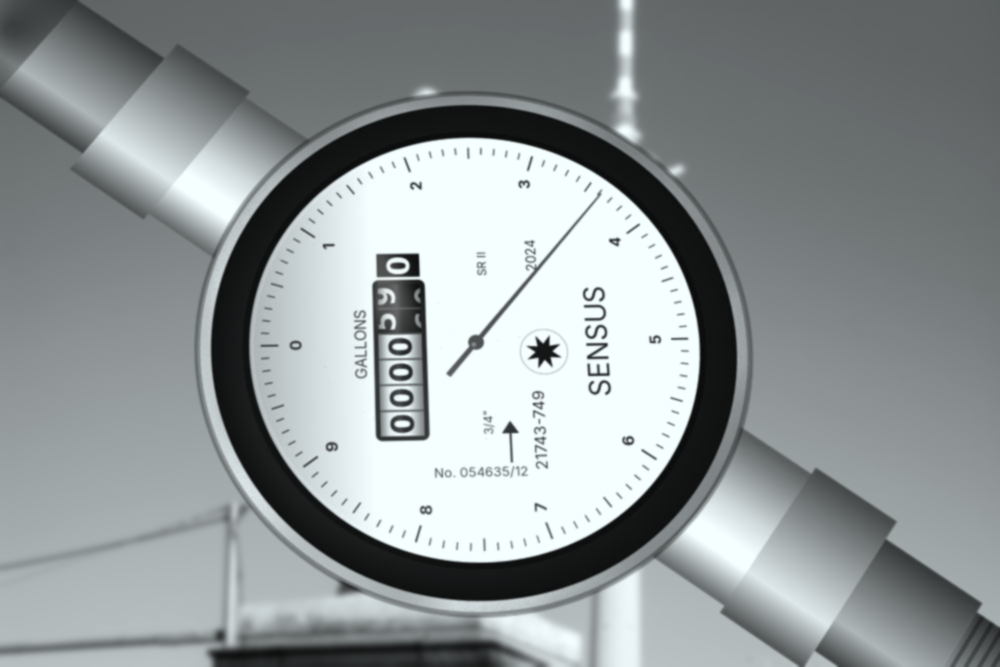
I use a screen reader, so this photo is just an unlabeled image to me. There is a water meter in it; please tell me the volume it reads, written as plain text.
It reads 593.6 gal
